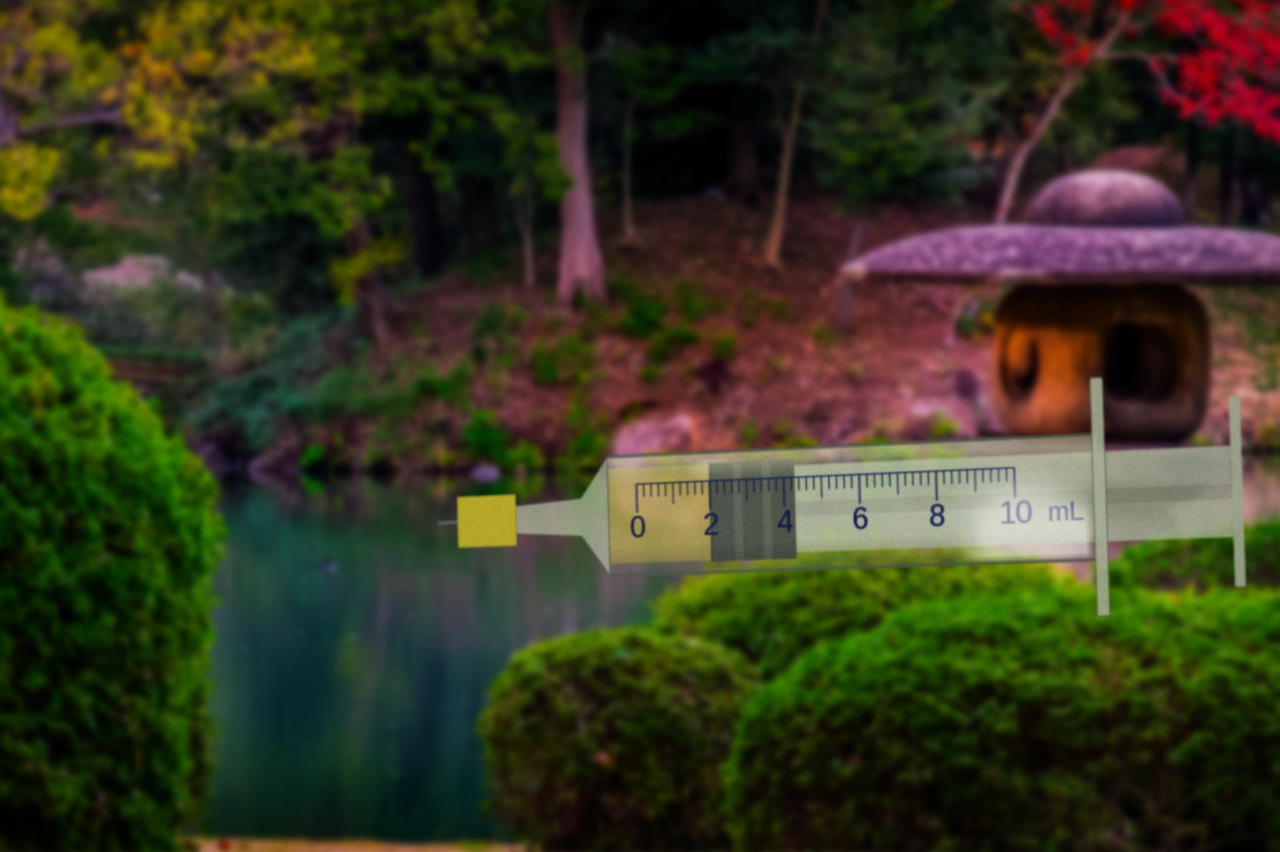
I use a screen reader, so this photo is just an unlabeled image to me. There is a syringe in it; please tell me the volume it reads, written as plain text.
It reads 2 mL
